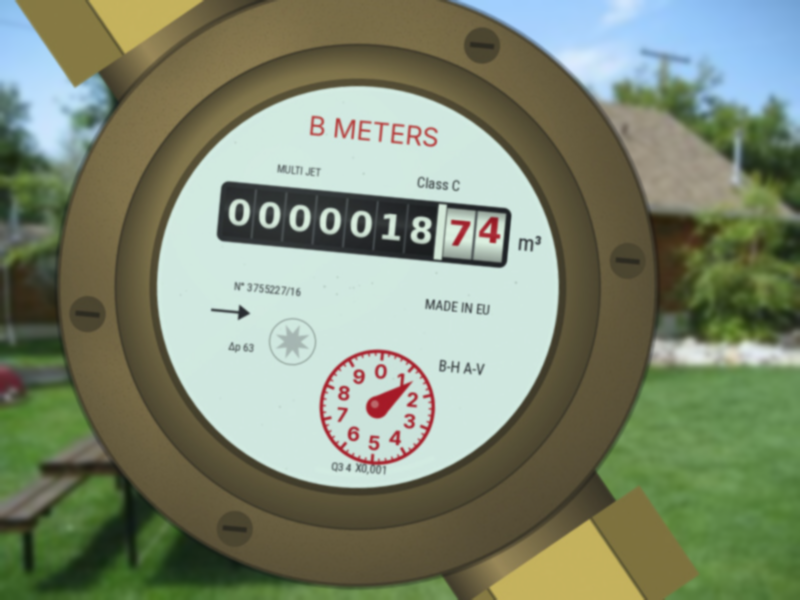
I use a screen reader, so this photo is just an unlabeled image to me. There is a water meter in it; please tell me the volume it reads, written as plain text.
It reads 18.741 m³
